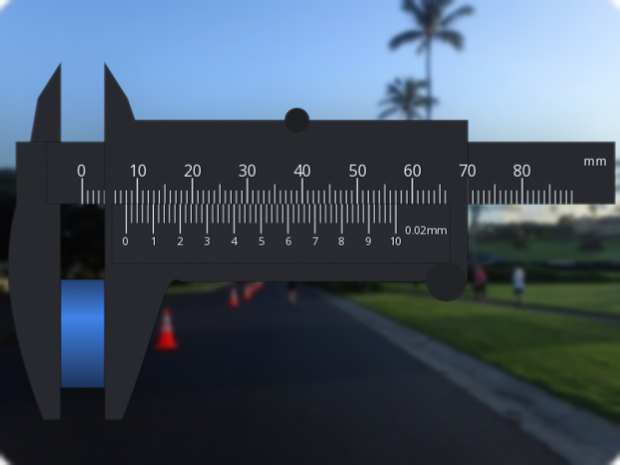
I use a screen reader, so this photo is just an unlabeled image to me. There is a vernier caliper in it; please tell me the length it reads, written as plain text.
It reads 8.0 mm
